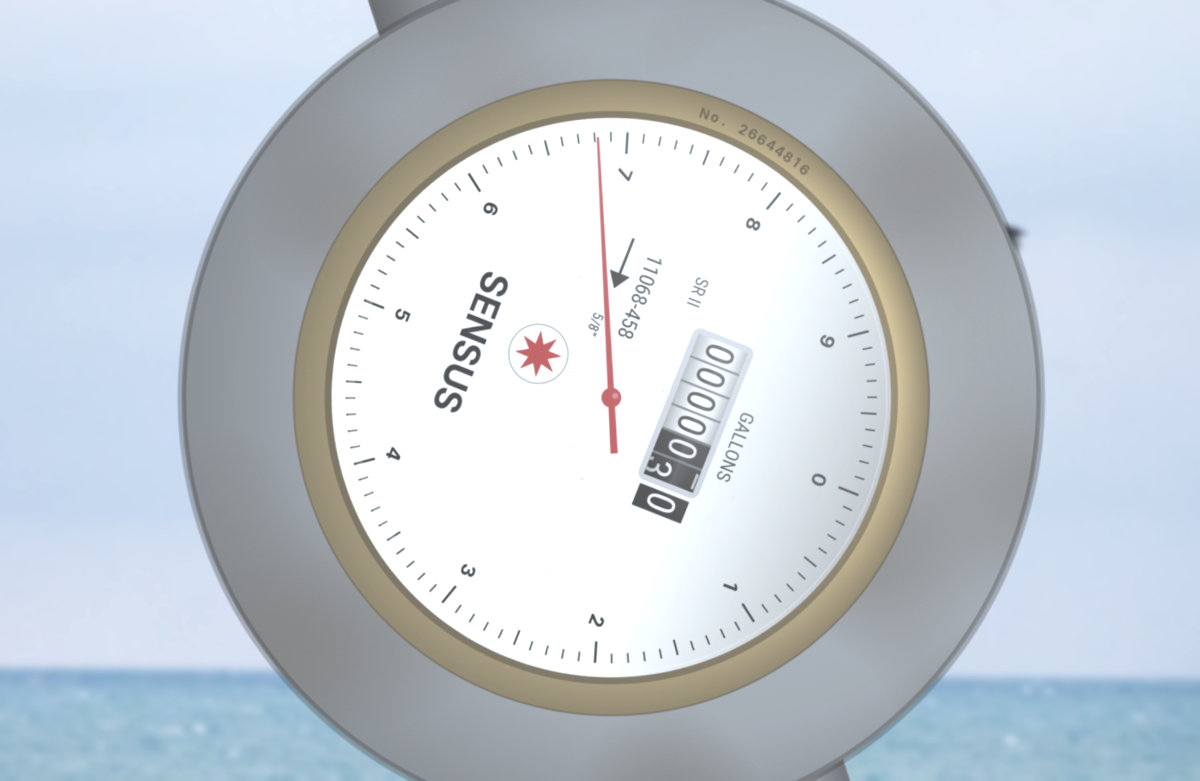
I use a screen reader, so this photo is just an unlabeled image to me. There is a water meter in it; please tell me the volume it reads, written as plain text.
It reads 26.8 gal
